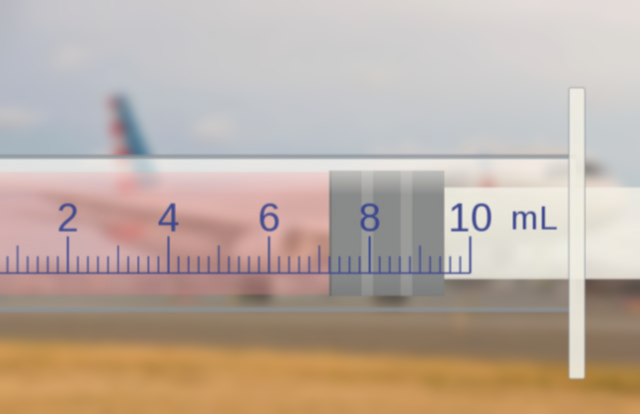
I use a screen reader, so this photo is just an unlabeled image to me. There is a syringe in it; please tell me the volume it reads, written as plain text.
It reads 7.2 mL
